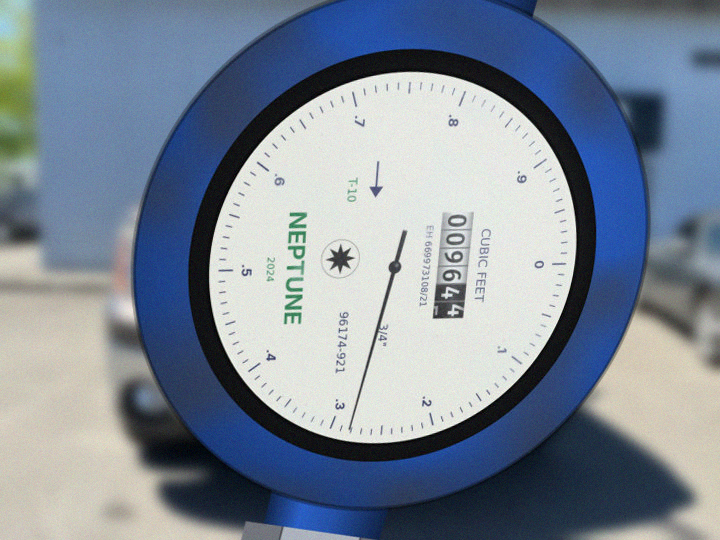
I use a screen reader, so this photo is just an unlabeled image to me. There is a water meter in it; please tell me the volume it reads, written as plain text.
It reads 9644.28 ft³
